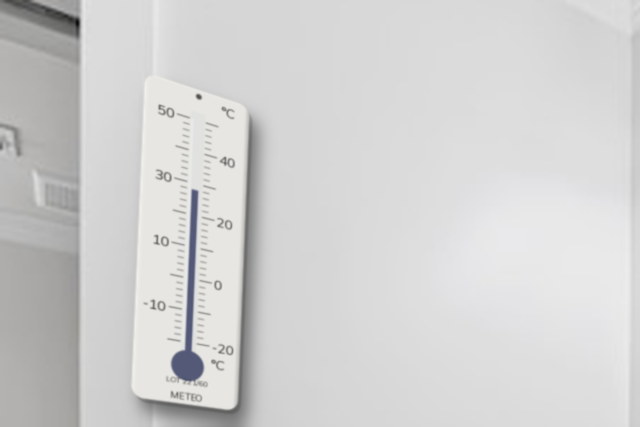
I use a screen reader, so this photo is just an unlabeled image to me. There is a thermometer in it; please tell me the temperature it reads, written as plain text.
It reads 28 °C
